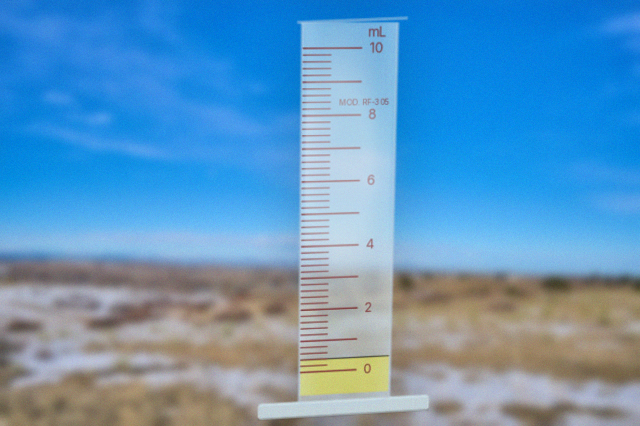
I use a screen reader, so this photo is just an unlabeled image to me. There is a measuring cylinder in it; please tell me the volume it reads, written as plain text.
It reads 0.4 mL
